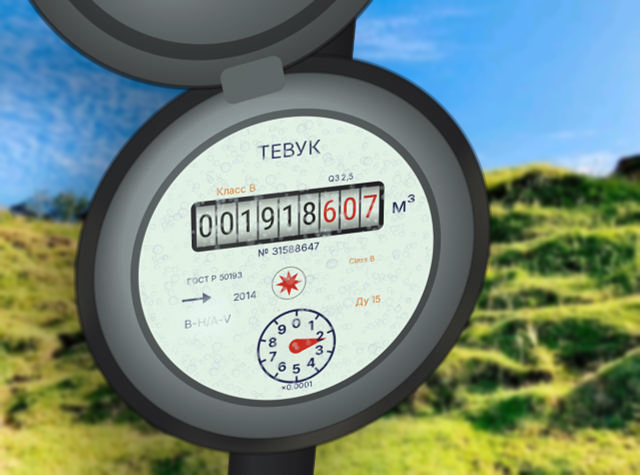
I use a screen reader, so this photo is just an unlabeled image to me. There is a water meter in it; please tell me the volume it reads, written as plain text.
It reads 1918.6072 m³
